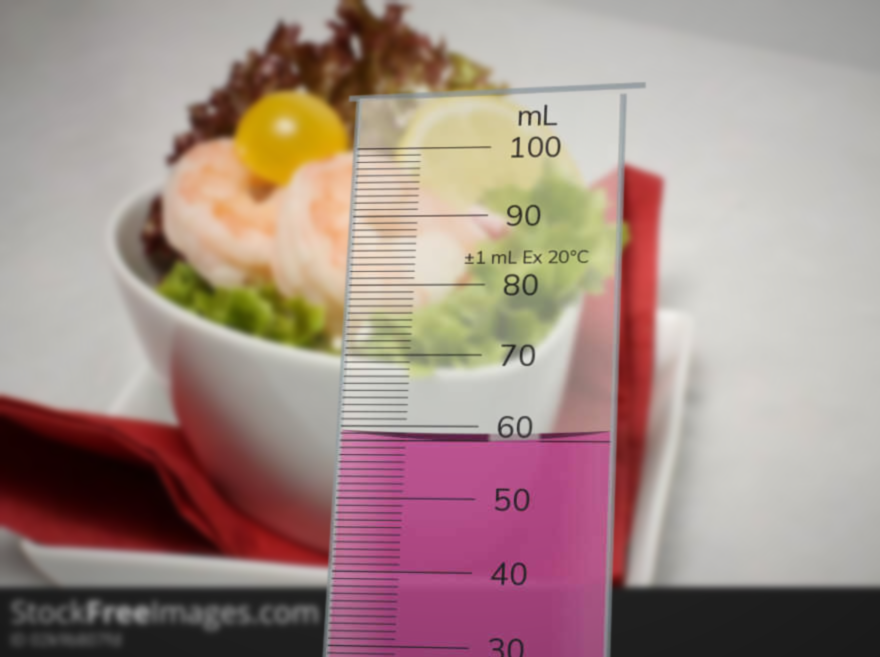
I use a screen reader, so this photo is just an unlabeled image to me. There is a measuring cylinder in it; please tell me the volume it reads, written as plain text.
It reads 58 mL
